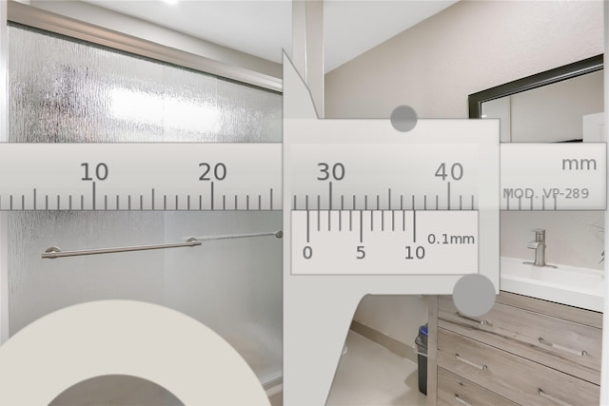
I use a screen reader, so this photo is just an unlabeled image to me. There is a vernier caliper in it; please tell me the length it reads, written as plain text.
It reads 28.1 mm
